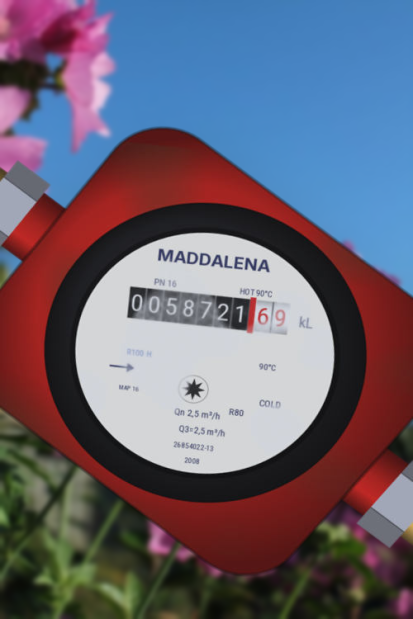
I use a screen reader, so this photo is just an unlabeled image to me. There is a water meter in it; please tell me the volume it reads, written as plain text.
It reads 58721.69 kL
